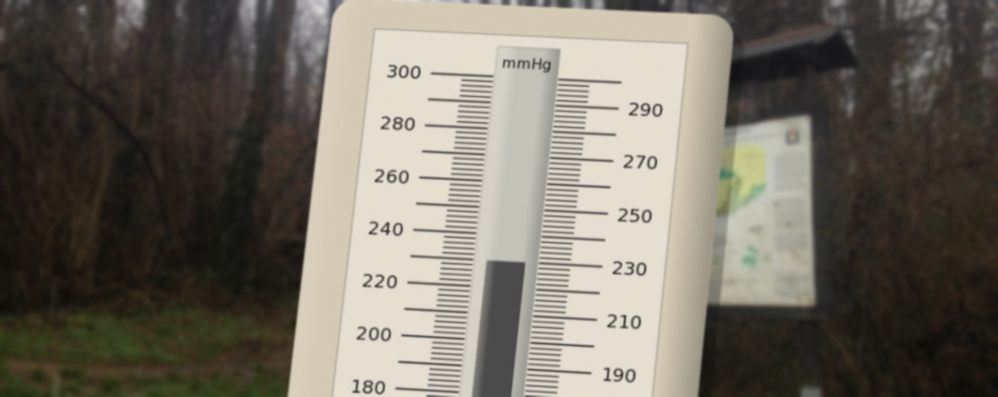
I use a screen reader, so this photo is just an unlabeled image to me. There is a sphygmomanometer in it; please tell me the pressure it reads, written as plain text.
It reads 230 mmHg
